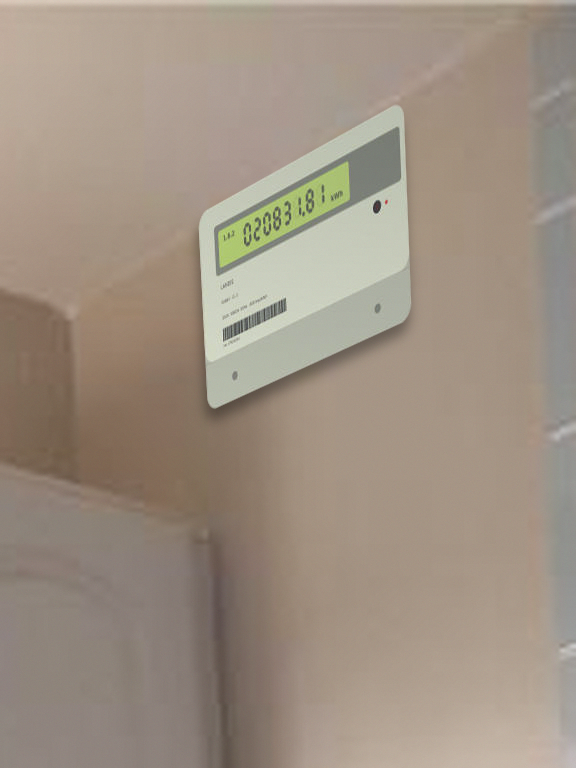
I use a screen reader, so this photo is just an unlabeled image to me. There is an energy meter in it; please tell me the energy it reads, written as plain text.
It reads 20831.81 kWh
